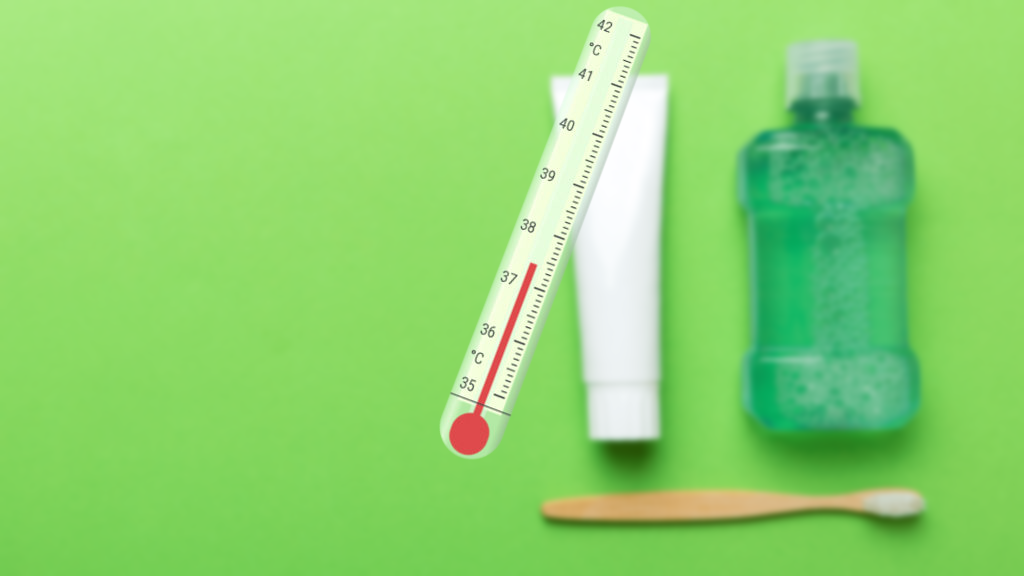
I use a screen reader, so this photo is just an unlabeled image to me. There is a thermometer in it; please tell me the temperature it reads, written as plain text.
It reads 37.4 °C
